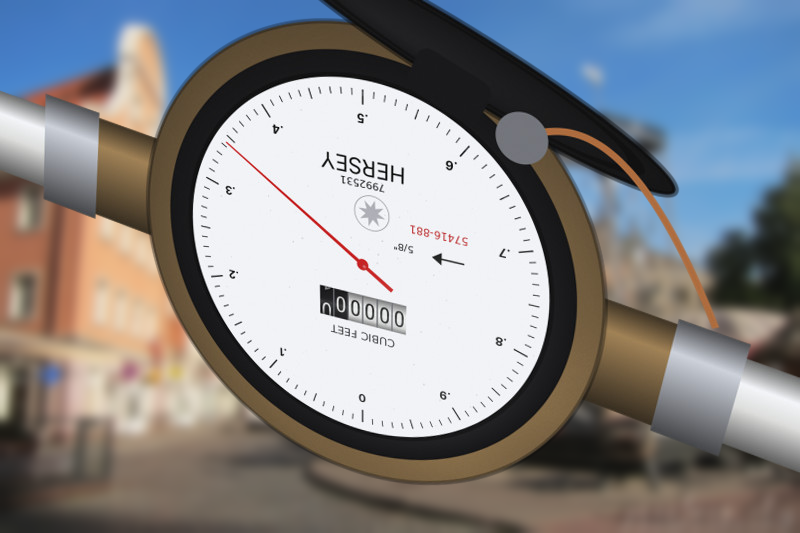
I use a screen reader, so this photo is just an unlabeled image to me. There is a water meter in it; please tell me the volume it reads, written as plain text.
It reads 0.34 ft³
